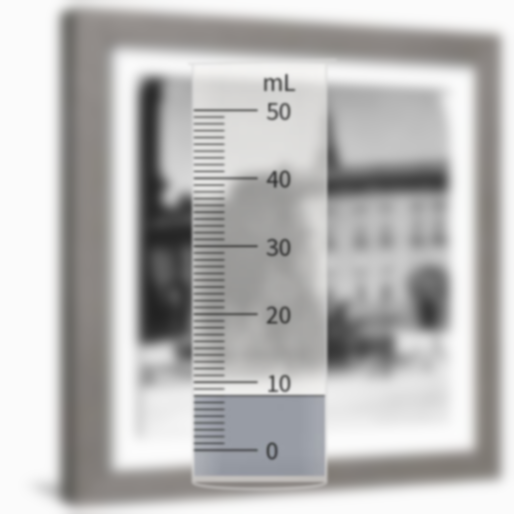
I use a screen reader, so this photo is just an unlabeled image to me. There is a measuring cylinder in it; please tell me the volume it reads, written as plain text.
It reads 8 mL
